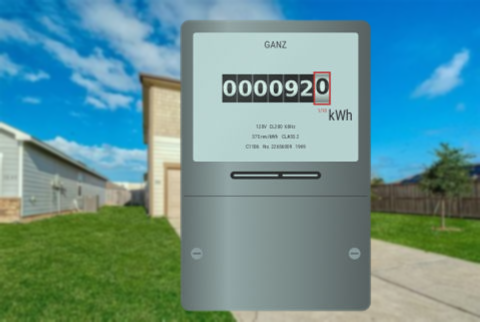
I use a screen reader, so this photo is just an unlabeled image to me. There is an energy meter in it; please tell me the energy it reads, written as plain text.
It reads 92.0 kWh
